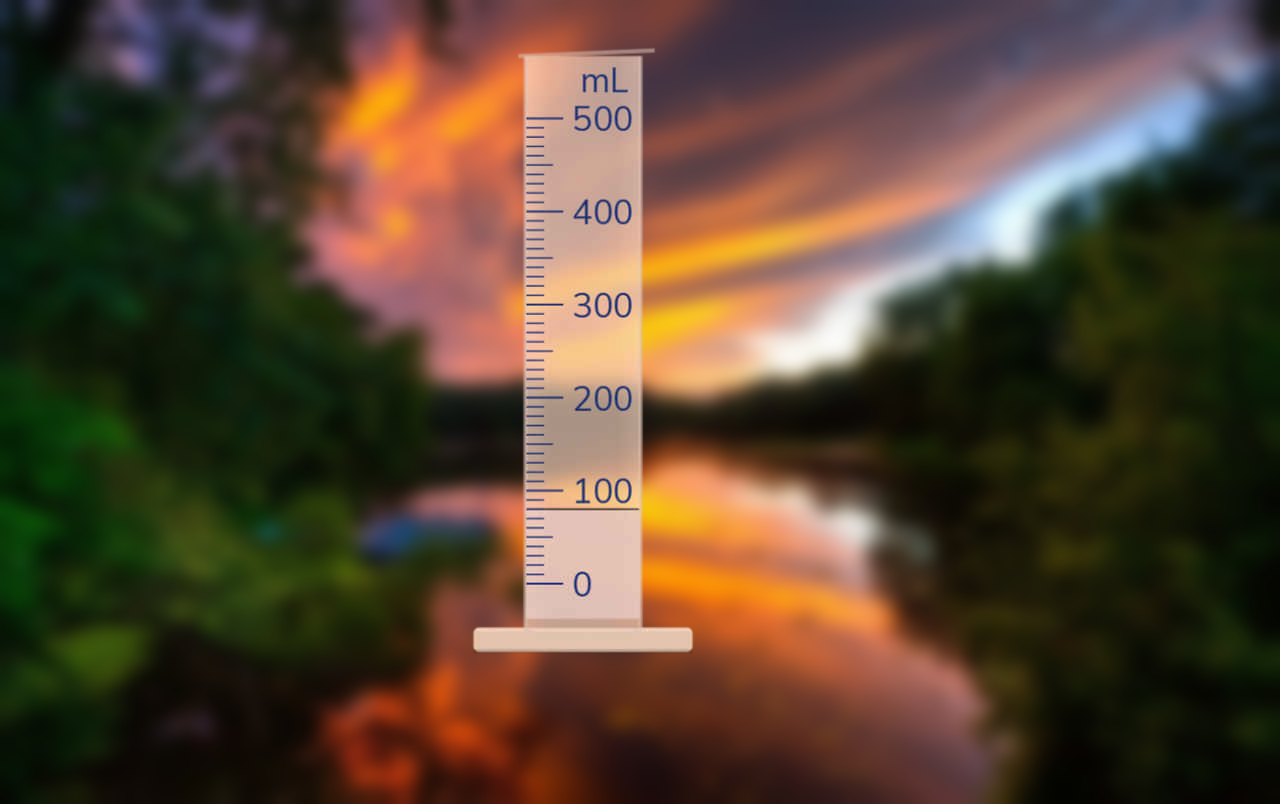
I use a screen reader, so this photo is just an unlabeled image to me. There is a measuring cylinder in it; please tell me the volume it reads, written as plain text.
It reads 80 mL
